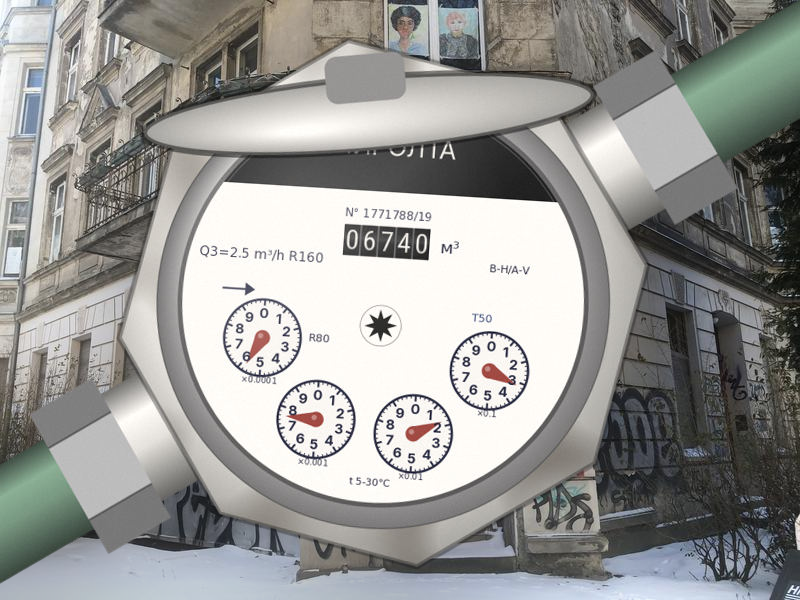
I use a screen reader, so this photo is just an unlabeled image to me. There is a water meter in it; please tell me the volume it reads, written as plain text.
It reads 6740.3175 m³
